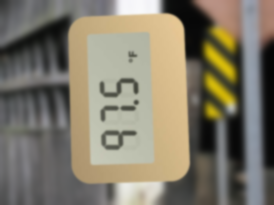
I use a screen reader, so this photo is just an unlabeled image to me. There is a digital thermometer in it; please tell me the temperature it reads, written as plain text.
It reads 97.5 °F
